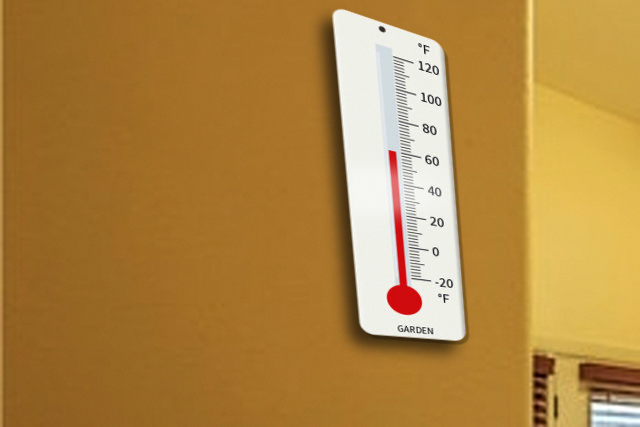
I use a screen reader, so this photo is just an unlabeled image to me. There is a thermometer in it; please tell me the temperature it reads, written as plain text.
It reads 60 °F
